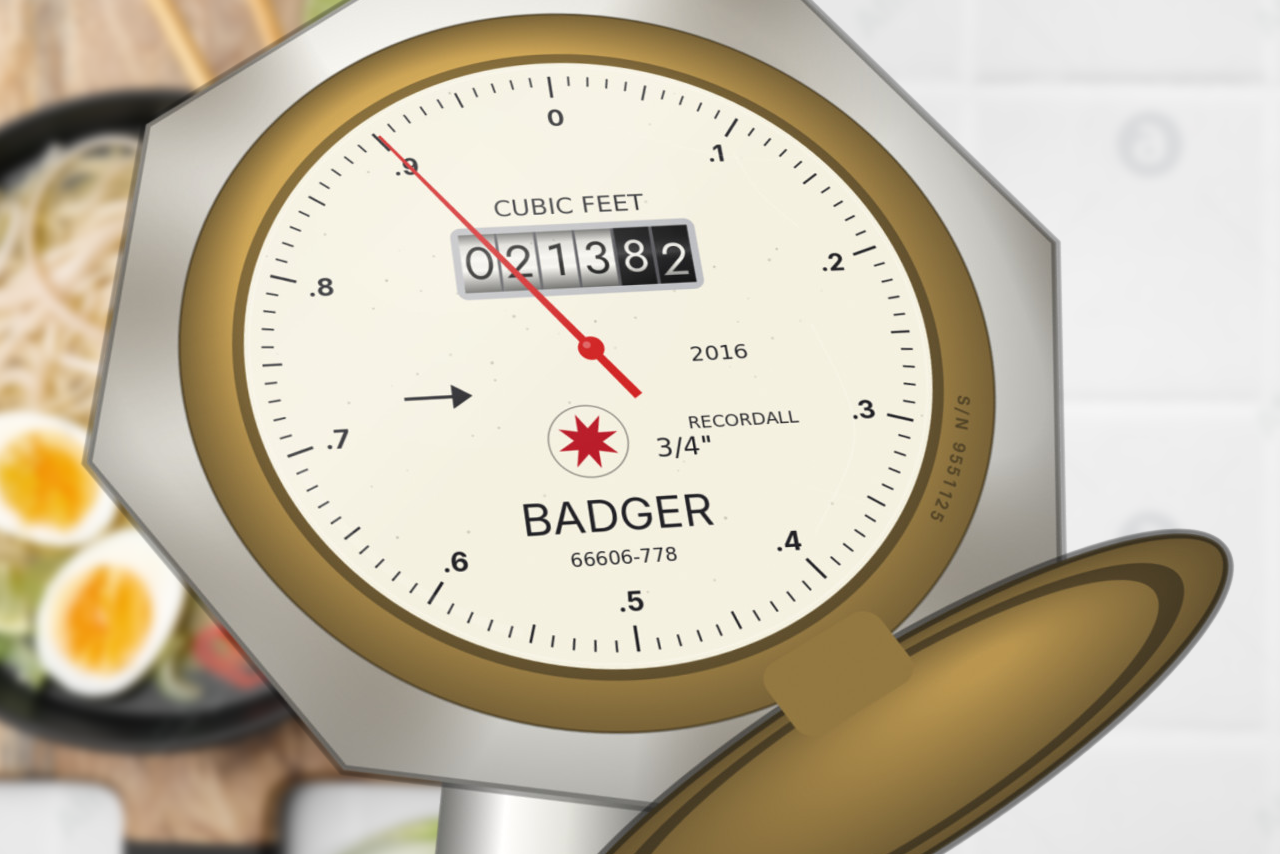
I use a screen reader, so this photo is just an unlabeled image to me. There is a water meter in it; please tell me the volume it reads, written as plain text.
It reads 21381.90 ft³
